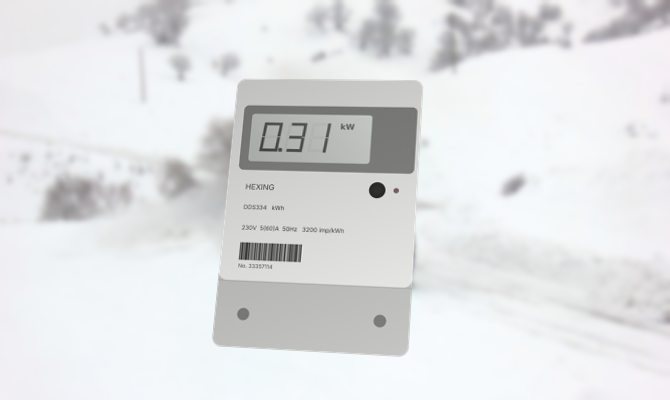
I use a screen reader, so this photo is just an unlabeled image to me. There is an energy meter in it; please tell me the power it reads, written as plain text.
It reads 0.31 kW
